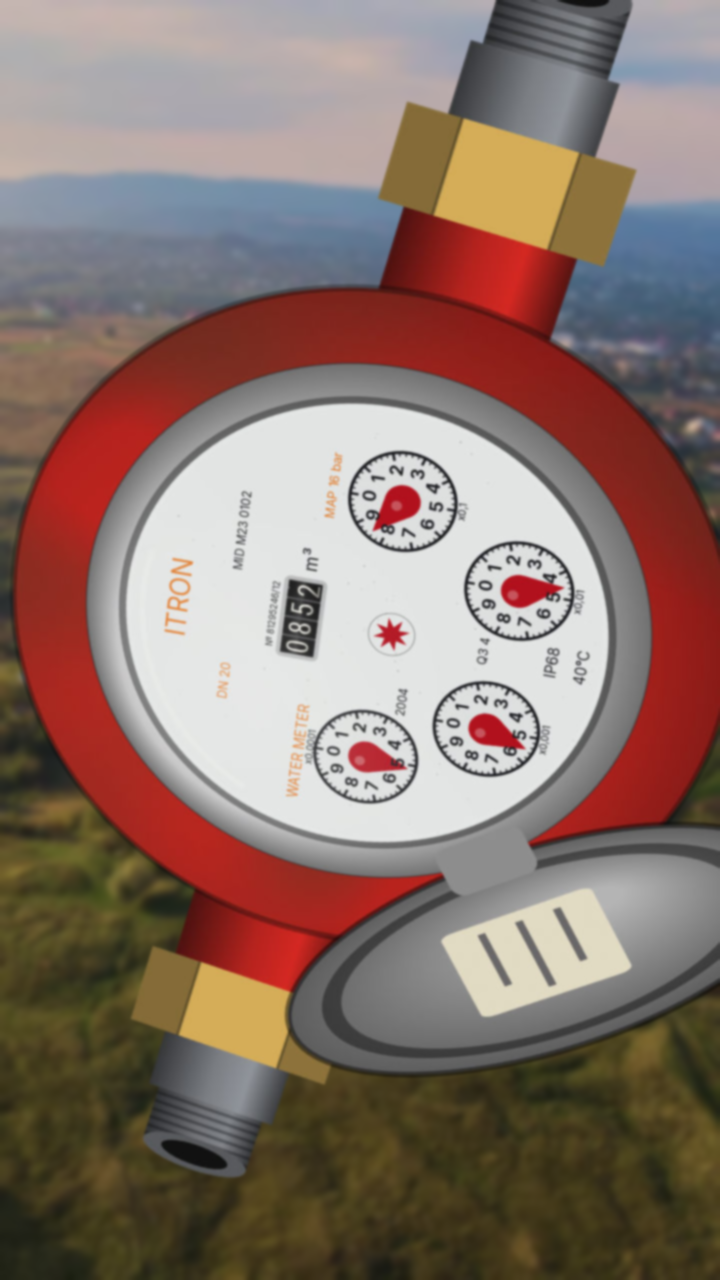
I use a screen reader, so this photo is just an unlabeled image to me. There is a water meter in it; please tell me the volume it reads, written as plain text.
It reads 851.8455 m³
